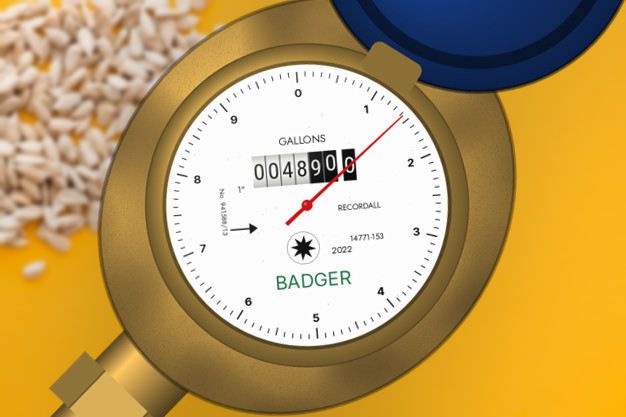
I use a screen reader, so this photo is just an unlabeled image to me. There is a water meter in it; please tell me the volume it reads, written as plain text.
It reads 48901.4 gal
